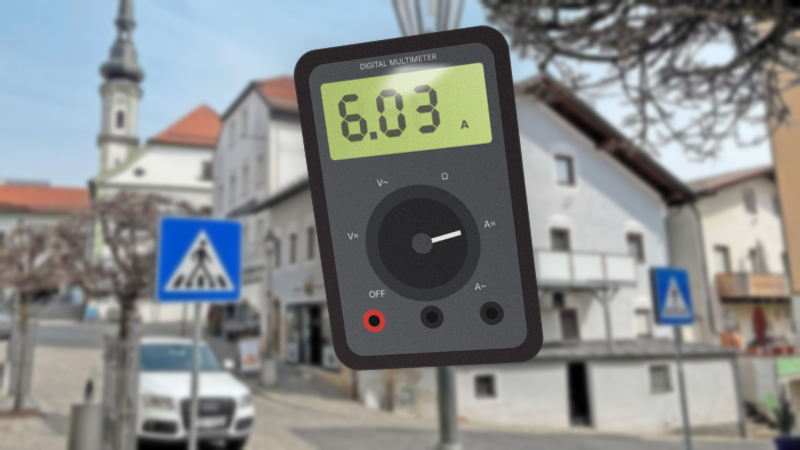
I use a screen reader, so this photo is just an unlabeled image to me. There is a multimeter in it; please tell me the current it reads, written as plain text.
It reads 6.03 A
